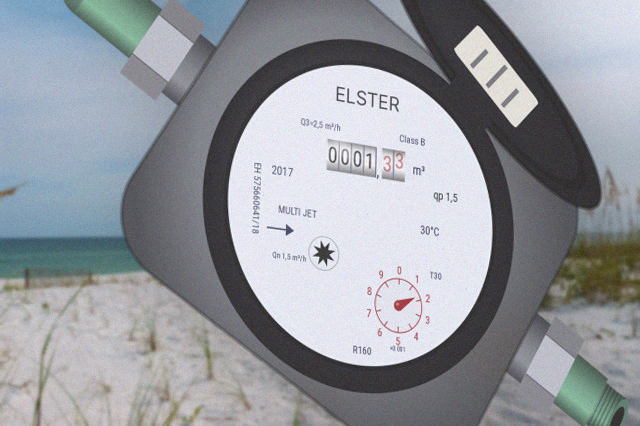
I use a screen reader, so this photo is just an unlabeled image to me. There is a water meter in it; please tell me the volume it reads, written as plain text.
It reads 1.331 m³
